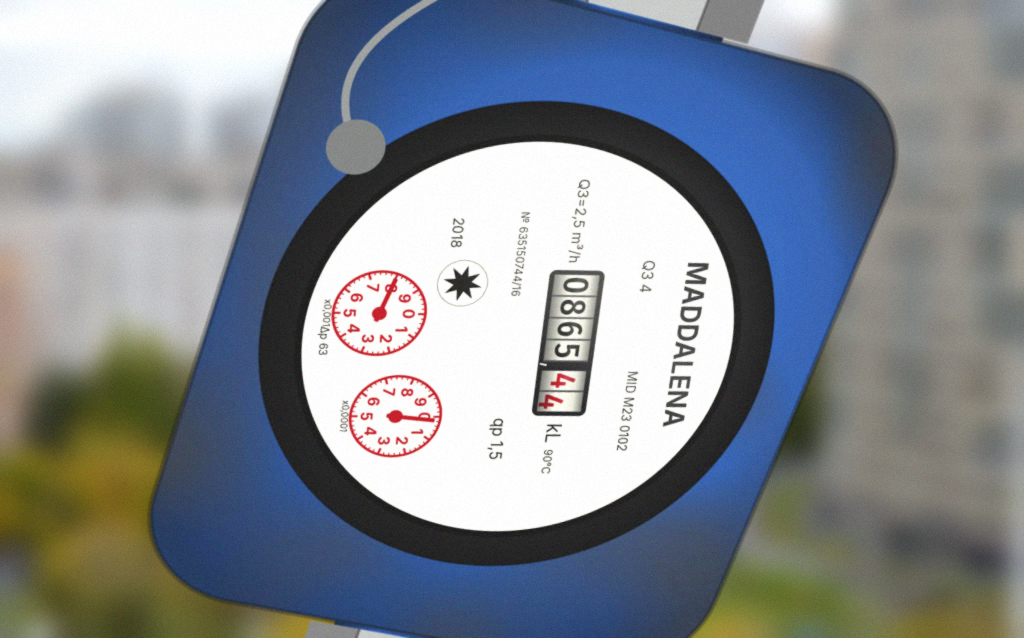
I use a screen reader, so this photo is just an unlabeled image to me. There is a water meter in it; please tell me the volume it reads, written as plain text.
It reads 865.4380 kL
